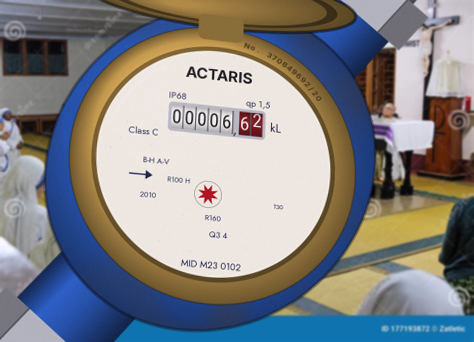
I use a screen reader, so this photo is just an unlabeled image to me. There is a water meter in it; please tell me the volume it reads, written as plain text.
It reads 6.62 kL
